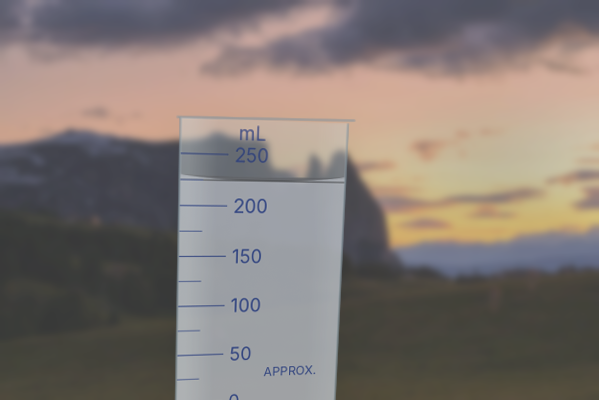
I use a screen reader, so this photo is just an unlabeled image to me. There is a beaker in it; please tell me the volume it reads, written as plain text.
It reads 225 mL
